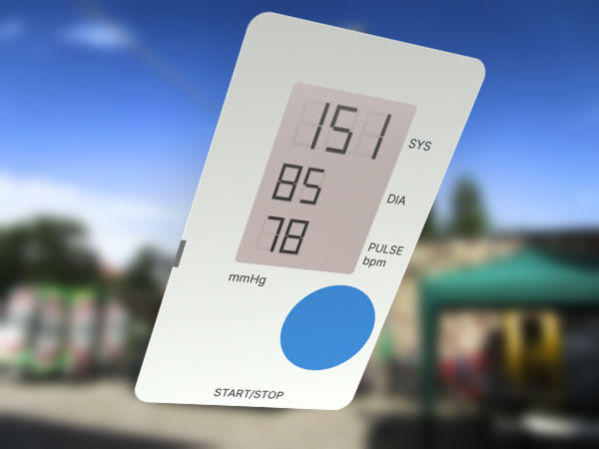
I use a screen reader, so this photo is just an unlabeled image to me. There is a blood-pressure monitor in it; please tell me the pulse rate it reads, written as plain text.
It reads 78 bpm
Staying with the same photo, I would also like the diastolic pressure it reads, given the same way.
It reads 85 mmHg
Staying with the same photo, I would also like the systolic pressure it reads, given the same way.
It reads 151 mmHg
